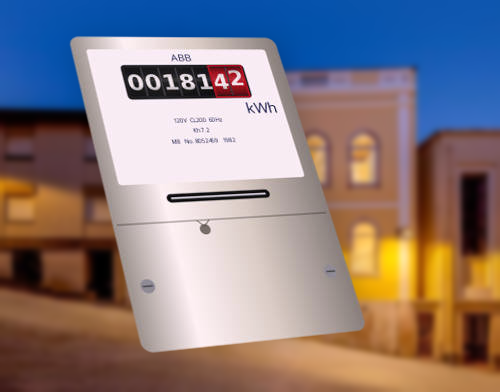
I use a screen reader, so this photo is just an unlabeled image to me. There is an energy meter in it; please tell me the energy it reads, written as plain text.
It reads 181.42 kWh
